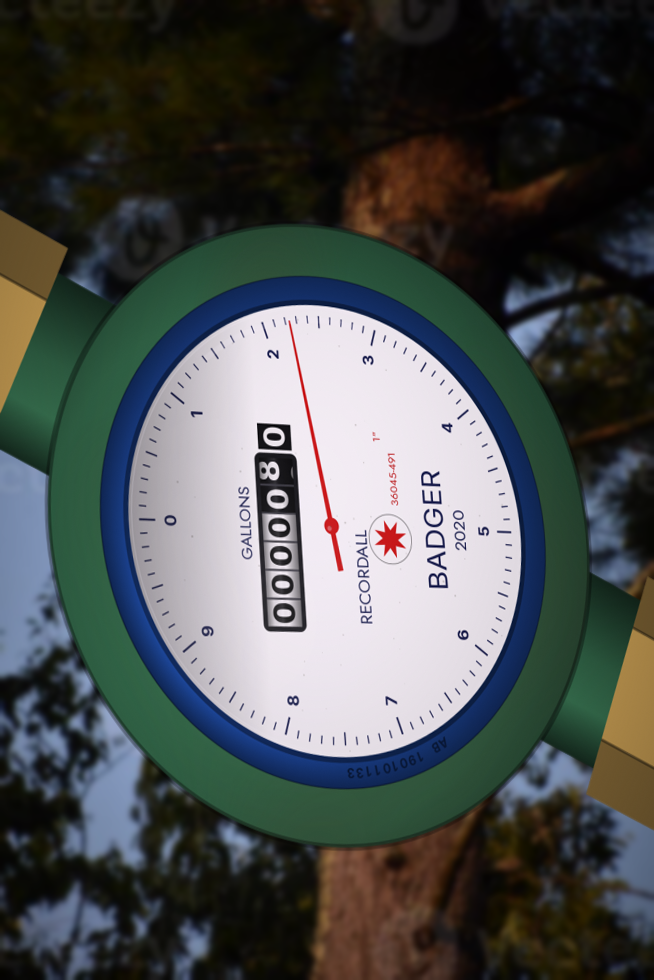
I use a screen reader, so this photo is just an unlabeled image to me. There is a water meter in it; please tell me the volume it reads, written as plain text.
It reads 82.2 gal
